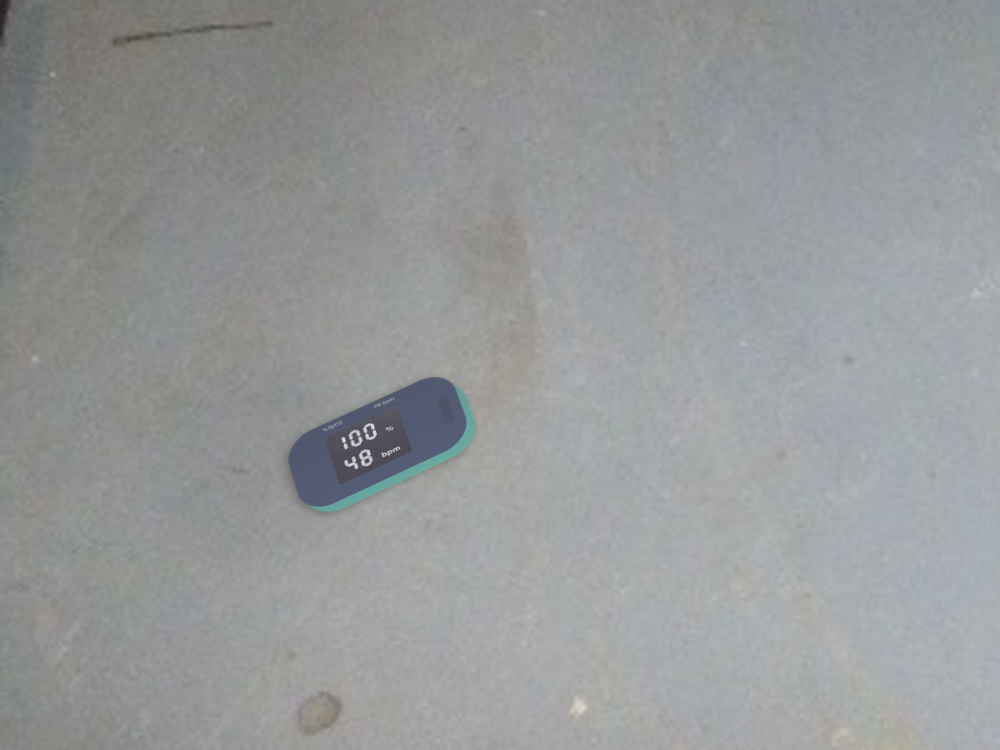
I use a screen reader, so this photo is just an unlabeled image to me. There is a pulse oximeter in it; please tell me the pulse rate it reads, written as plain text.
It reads 48 bpm
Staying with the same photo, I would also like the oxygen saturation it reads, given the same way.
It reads 100 %
